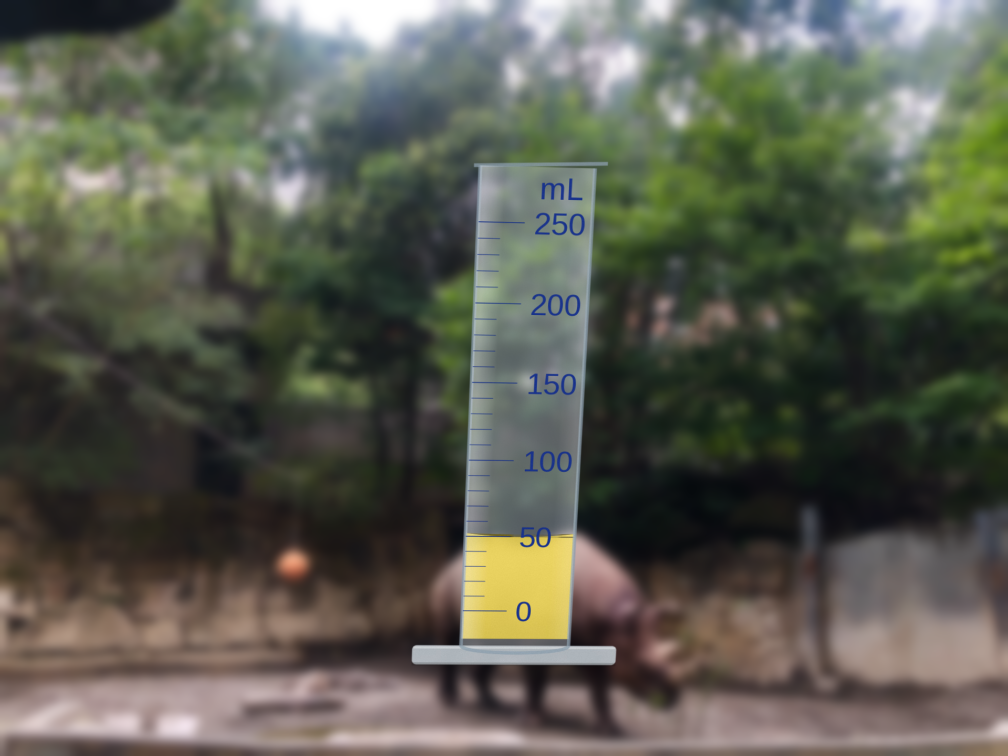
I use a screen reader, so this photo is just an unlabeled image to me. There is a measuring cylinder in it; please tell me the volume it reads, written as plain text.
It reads 50 mL
